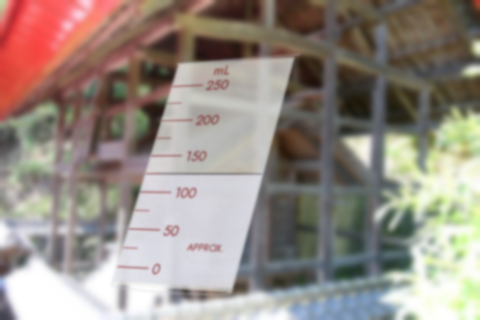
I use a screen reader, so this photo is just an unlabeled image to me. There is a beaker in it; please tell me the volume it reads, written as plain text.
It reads 125 mL
